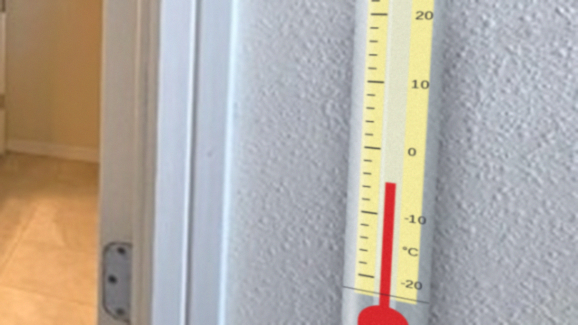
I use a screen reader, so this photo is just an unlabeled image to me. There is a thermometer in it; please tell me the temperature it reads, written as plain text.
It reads -5 °C
